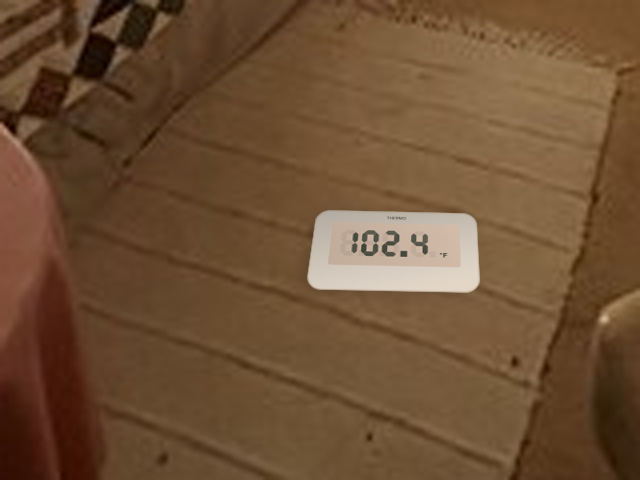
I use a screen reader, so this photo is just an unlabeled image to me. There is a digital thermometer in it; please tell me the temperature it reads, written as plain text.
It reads 102.4 °F
